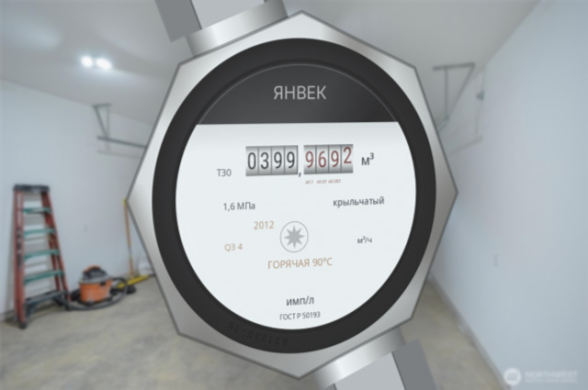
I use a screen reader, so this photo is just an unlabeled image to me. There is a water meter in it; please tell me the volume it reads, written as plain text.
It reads 399.9692 m³
